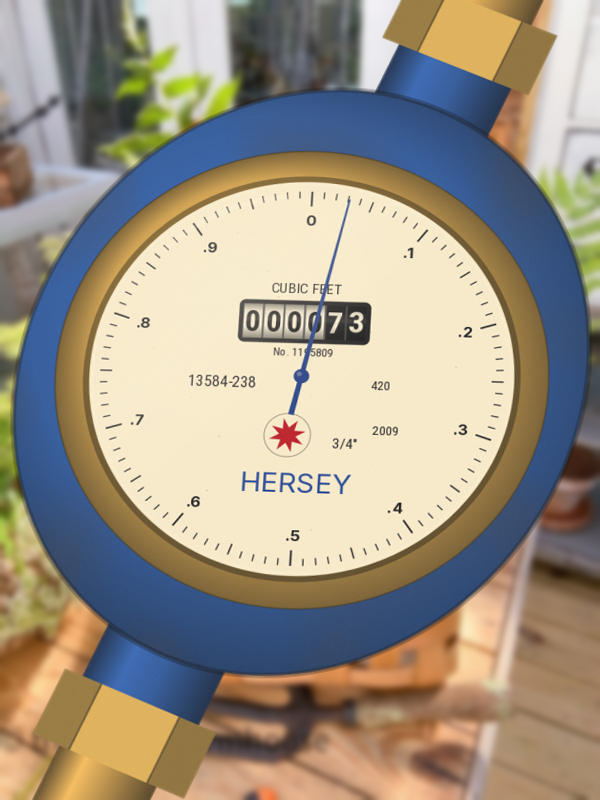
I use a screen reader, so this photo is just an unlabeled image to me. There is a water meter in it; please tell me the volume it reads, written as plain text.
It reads 73.03 ft³
